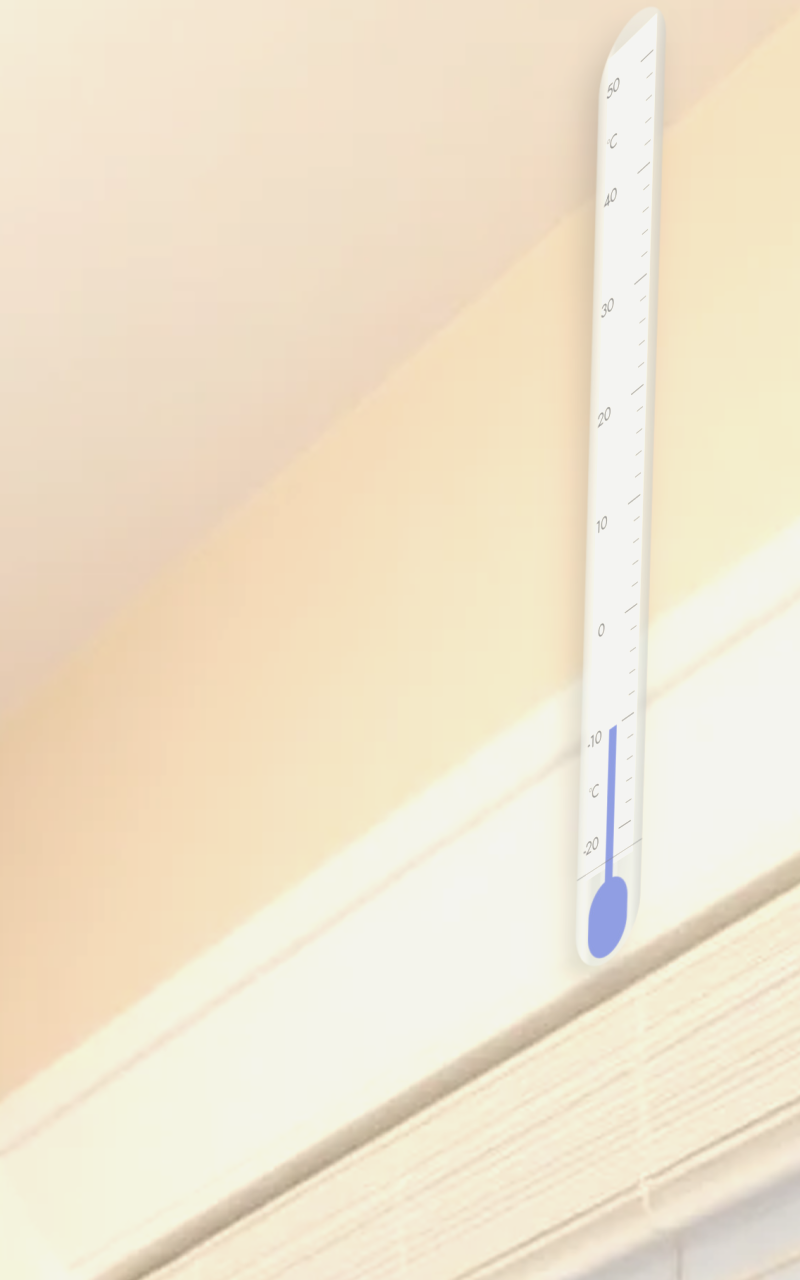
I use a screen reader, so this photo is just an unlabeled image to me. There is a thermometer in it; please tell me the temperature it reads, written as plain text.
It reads -10 °C
